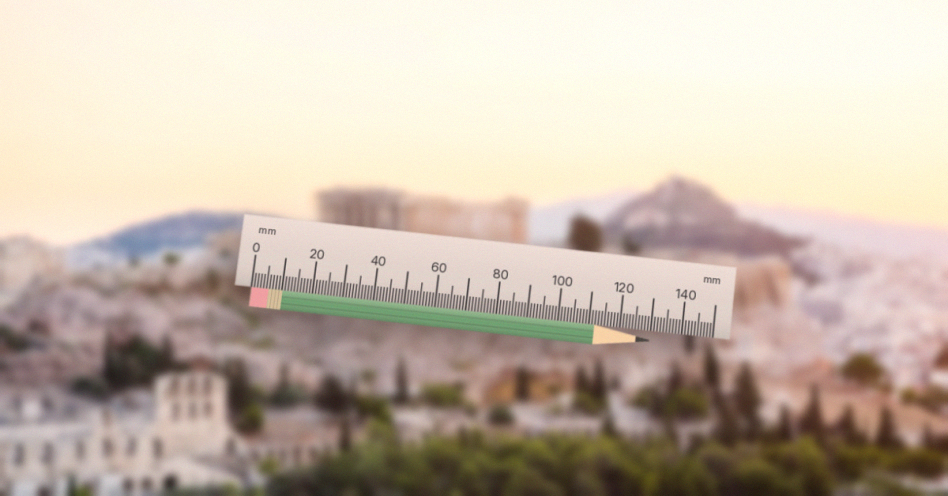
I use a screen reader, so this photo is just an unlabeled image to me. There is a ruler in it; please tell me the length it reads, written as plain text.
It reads 130 mm
